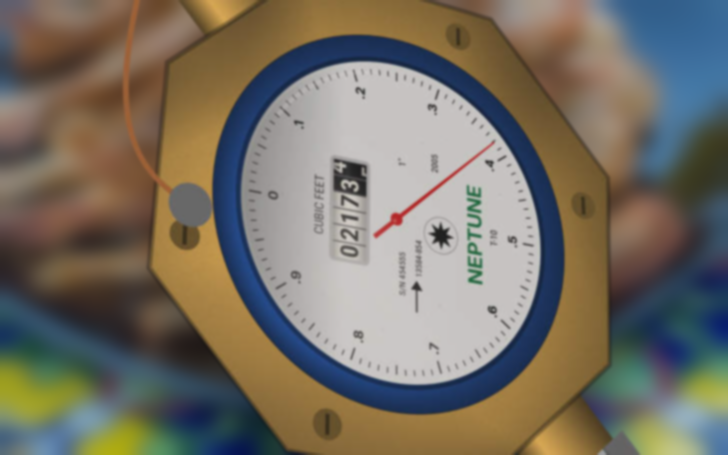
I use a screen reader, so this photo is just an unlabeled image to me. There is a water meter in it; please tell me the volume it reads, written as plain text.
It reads 21734.38 ft³
